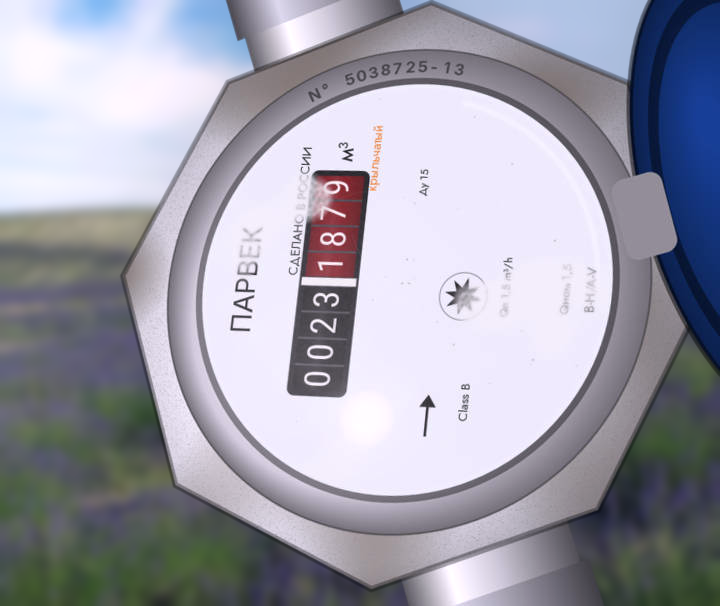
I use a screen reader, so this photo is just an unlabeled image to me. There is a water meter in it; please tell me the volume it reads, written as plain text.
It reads 23.1879 m³
